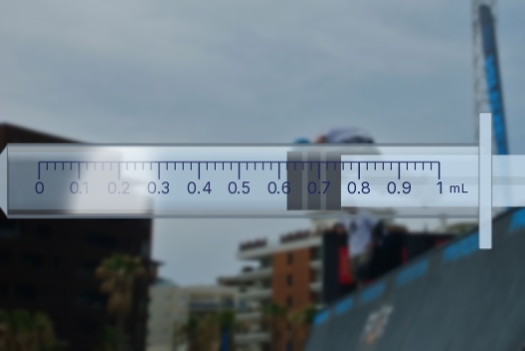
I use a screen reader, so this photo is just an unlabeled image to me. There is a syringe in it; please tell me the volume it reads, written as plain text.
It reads 0.62 mL
